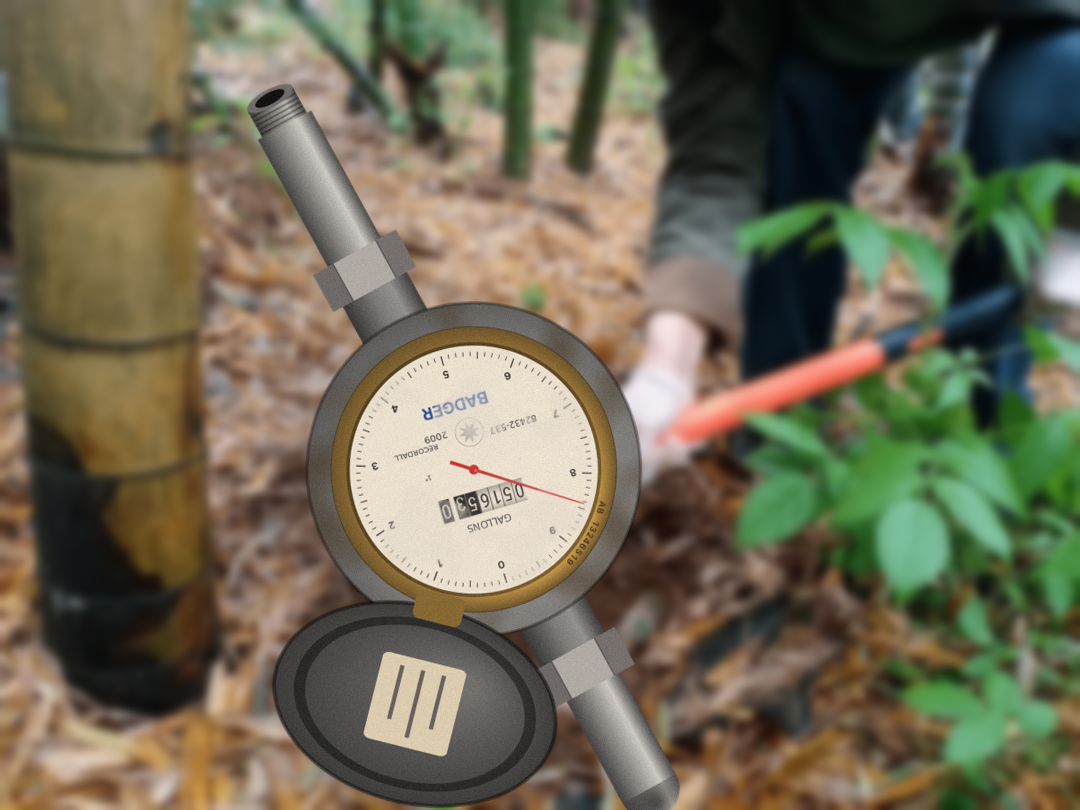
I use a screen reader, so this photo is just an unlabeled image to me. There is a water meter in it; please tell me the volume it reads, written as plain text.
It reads 516528.4 gal
